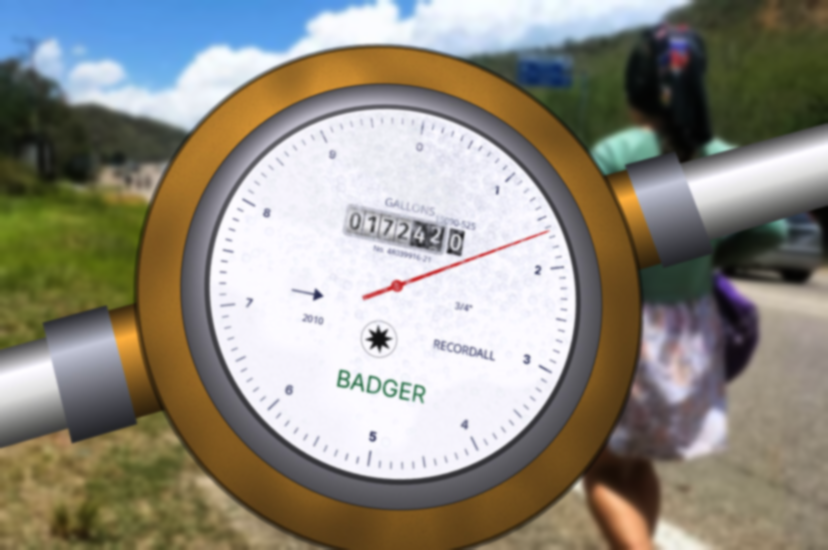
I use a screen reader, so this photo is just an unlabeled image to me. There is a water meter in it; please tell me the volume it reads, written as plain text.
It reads 172421.6 gal
